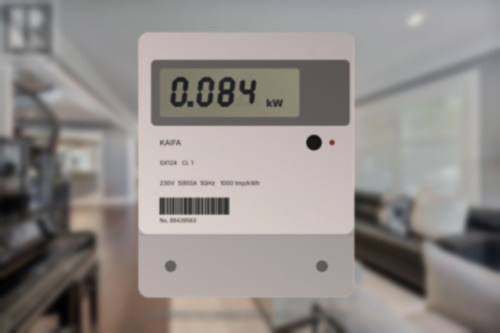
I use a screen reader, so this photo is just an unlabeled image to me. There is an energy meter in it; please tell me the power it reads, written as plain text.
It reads 0.084 kW
